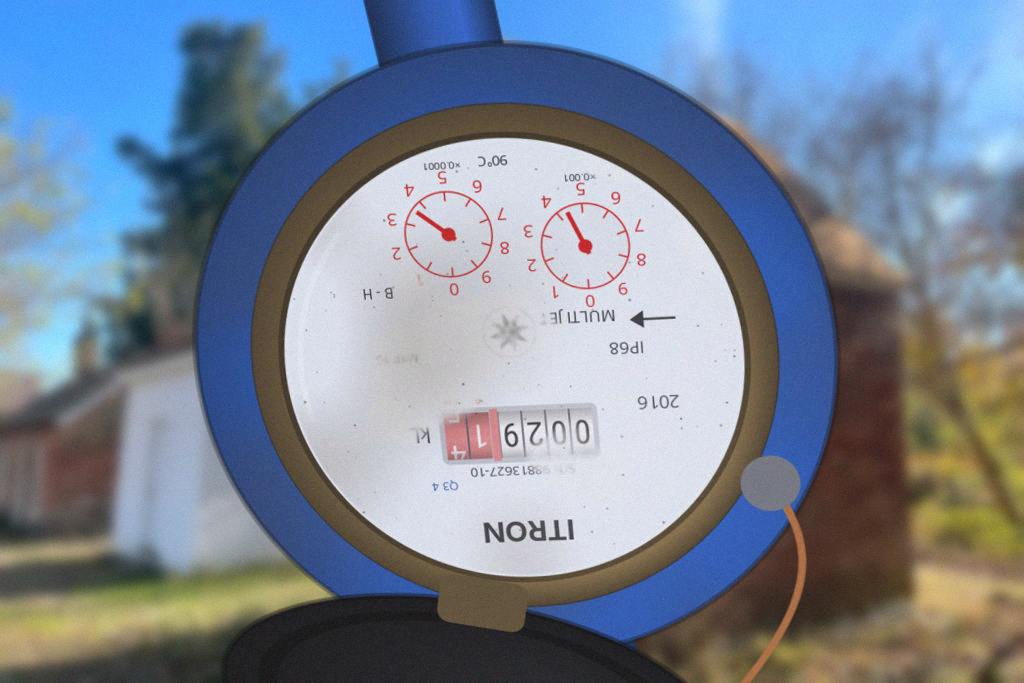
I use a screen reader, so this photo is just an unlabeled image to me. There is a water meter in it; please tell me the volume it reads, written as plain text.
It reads 29.1443 kL
